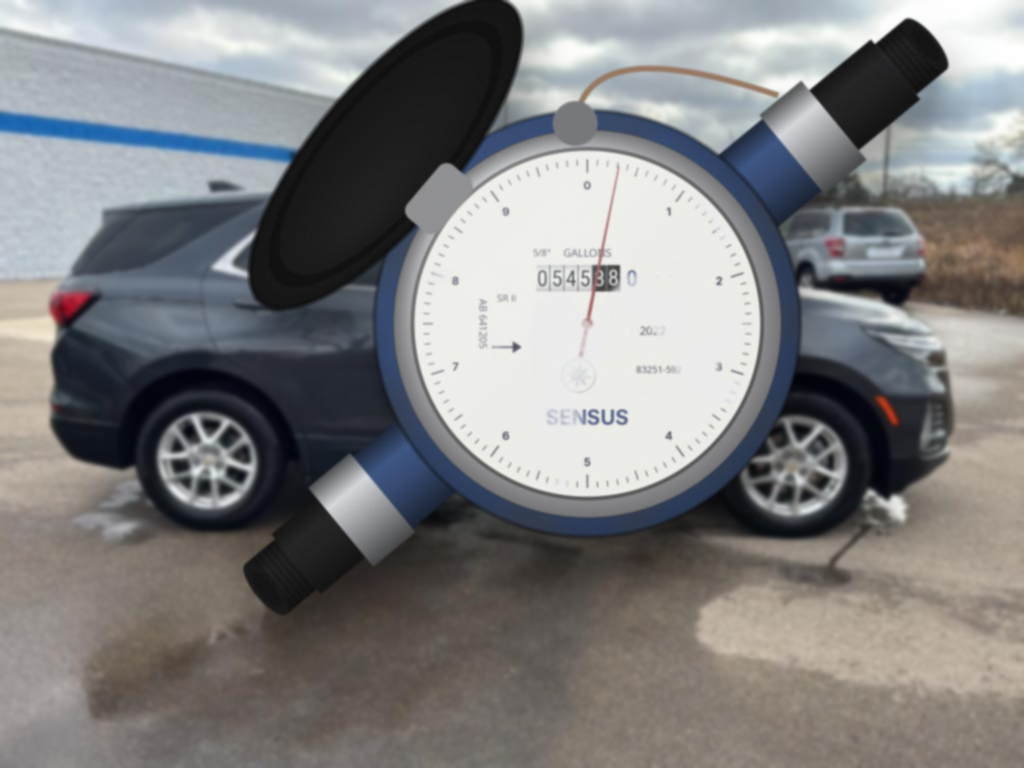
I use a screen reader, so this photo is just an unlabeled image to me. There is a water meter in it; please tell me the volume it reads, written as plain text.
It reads 545880.3 gal
